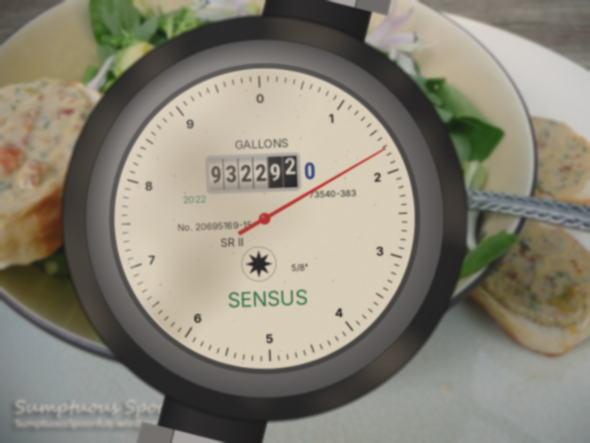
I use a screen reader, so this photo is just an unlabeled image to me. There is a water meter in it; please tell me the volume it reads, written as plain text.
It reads 9322921.7 gal
